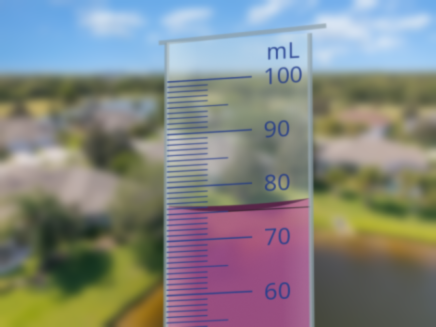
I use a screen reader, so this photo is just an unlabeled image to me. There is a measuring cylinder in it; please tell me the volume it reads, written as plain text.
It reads 75 mL
